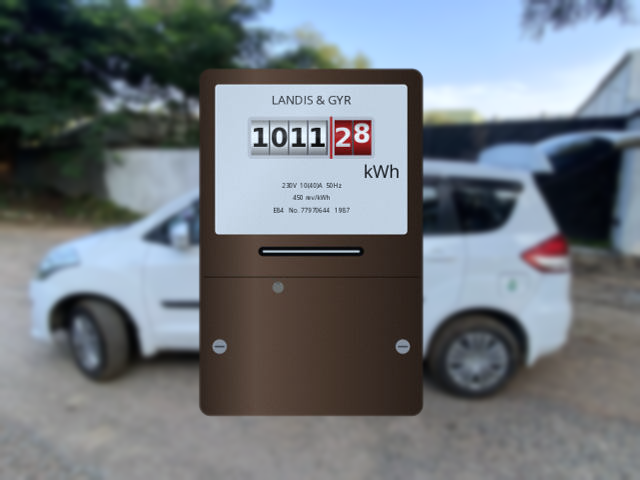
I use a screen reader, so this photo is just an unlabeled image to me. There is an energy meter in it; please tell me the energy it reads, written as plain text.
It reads 1011.28 kWh
